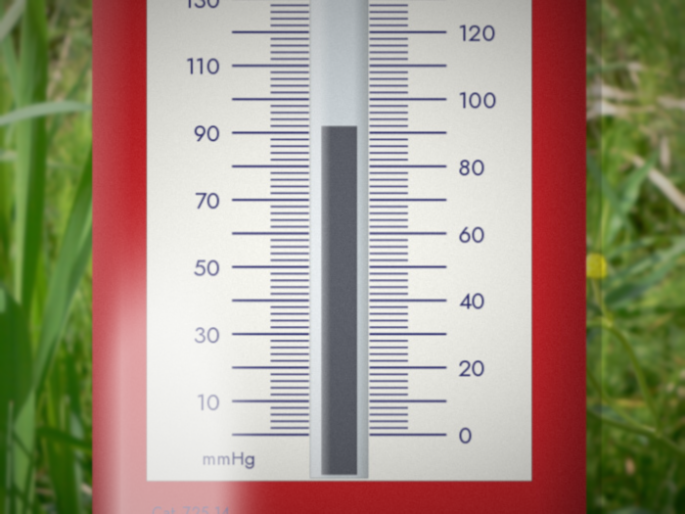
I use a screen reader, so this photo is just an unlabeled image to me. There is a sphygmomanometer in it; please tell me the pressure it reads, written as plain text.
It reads 92 mmHg
